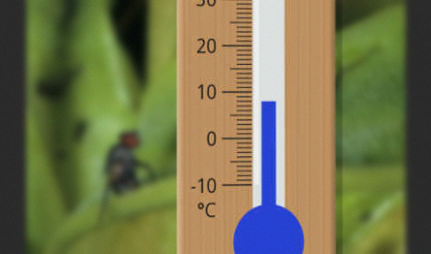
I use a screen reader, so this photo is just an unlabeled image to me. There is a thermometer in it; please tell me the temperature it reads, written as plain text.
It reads 8 °C
